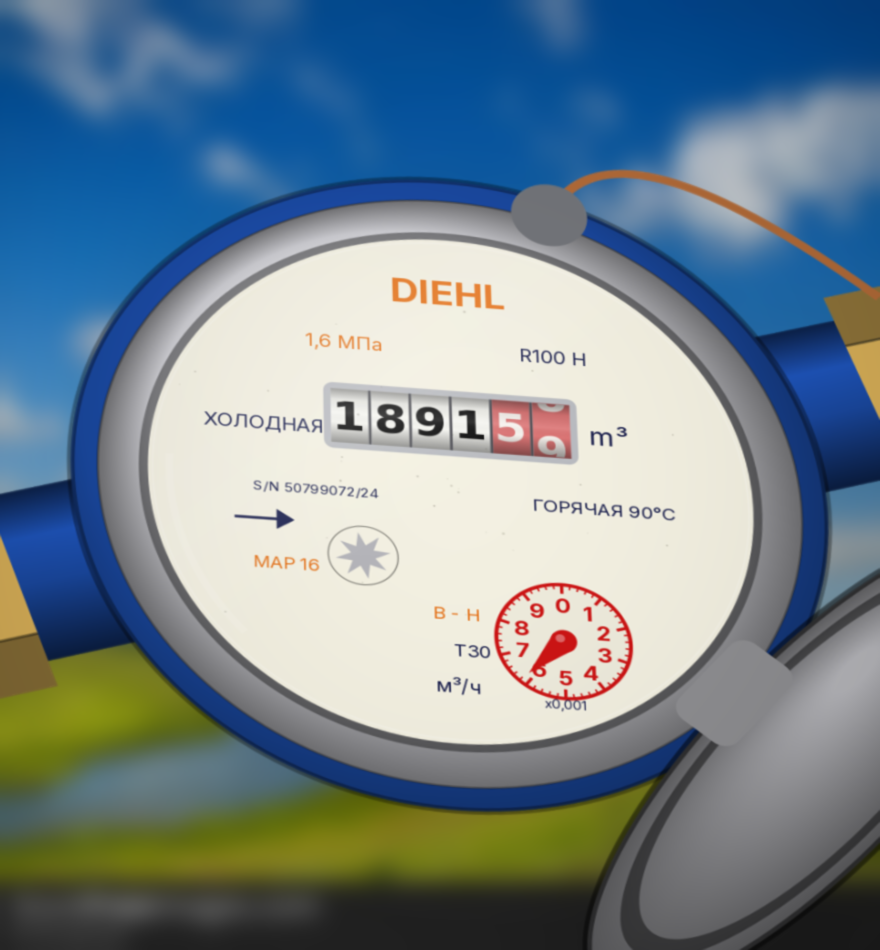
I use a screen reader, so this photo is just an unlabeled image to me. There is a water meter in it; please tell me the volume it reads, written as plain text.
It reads 1891.586 m³
